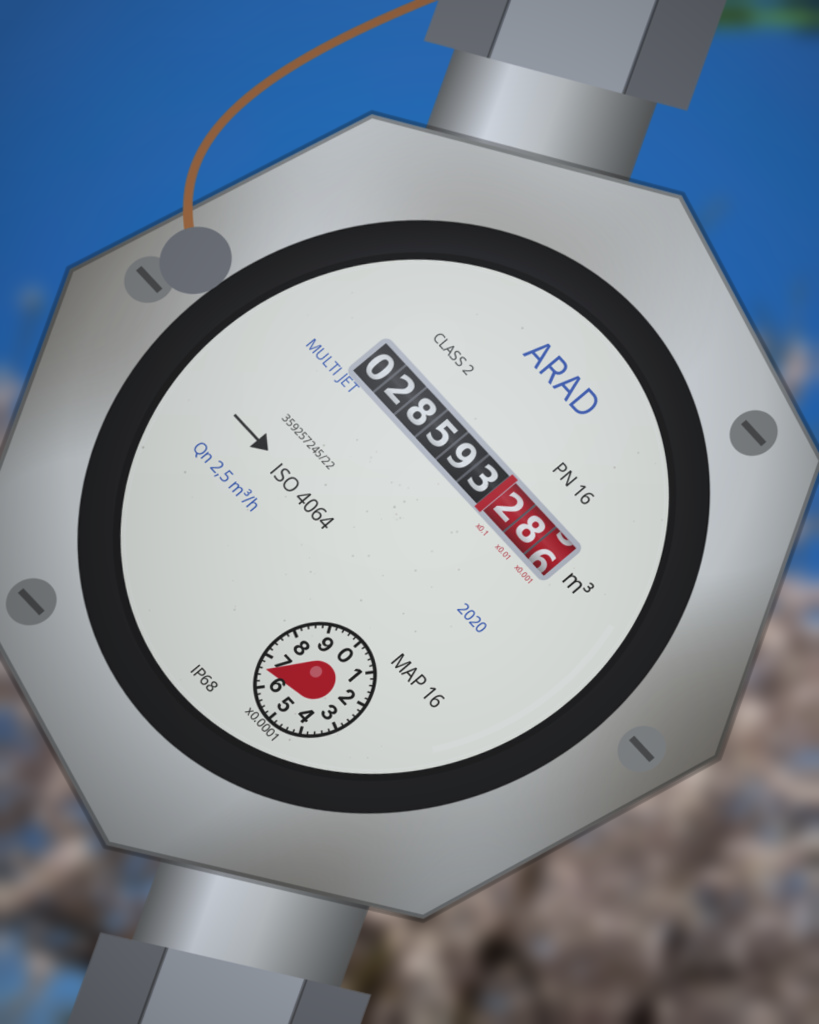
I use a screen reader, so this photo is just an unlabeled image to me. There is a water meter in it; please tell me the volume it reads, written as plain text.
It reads 28593.2856 m³
